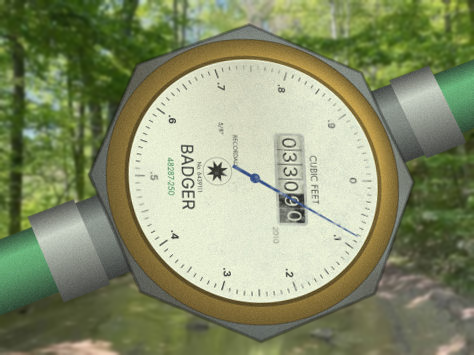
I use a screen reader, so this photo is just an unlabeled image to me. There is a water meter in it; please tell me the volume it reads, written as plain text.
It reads 33090.08 ft³
